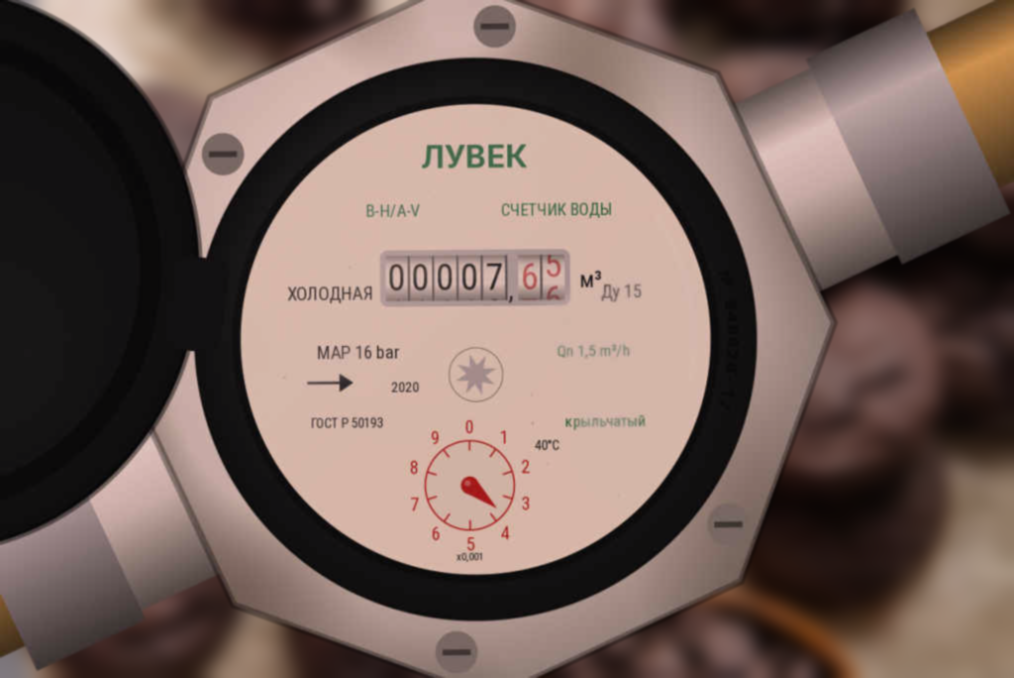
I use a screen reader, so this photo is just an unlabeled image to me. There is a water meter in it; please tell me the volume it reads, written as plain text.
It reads 7.653 m³
